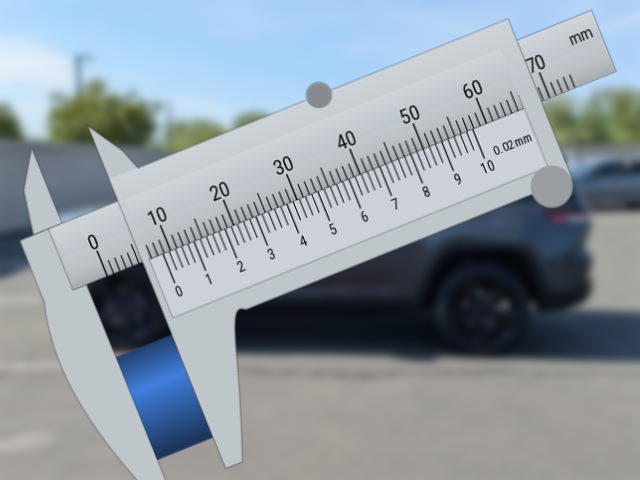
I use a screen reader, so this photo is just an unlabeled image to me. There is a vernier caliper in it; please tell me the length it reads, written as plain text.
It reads 8.8 mm
